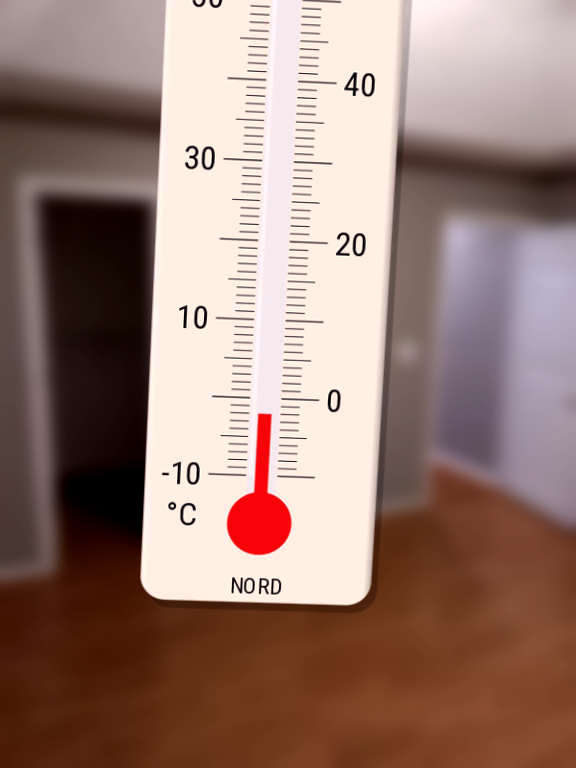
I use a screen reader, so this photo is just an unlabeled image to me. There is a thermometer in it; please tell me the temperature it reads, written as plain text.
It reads -2 °C
